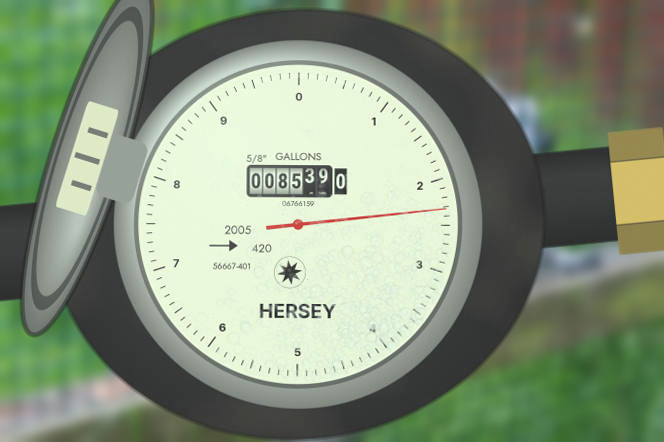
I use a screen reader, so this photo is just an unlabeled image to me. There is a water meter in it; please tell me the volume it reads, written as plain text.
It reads 85392.3 gal
